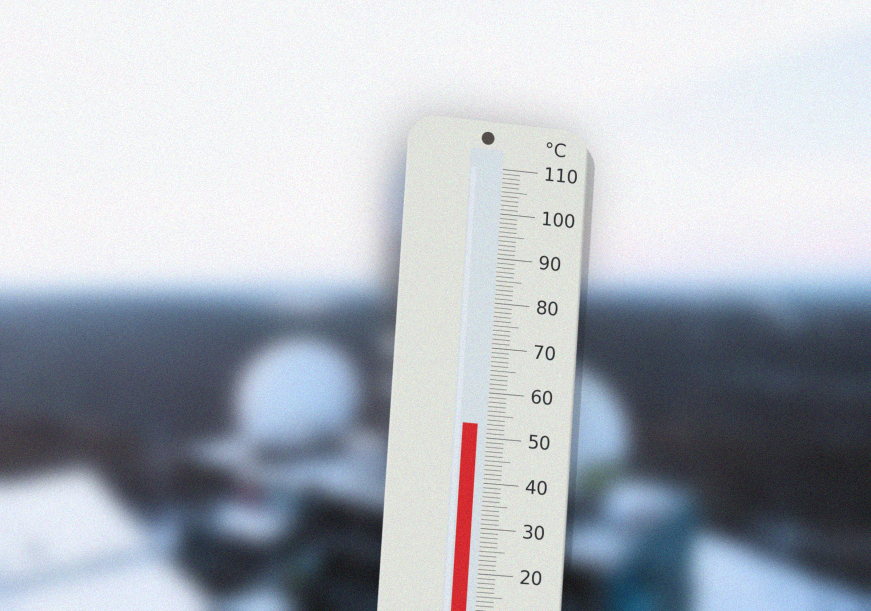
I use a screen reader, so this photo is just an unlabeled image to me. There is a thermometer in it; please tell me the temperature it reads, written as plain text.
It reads 53 °C
